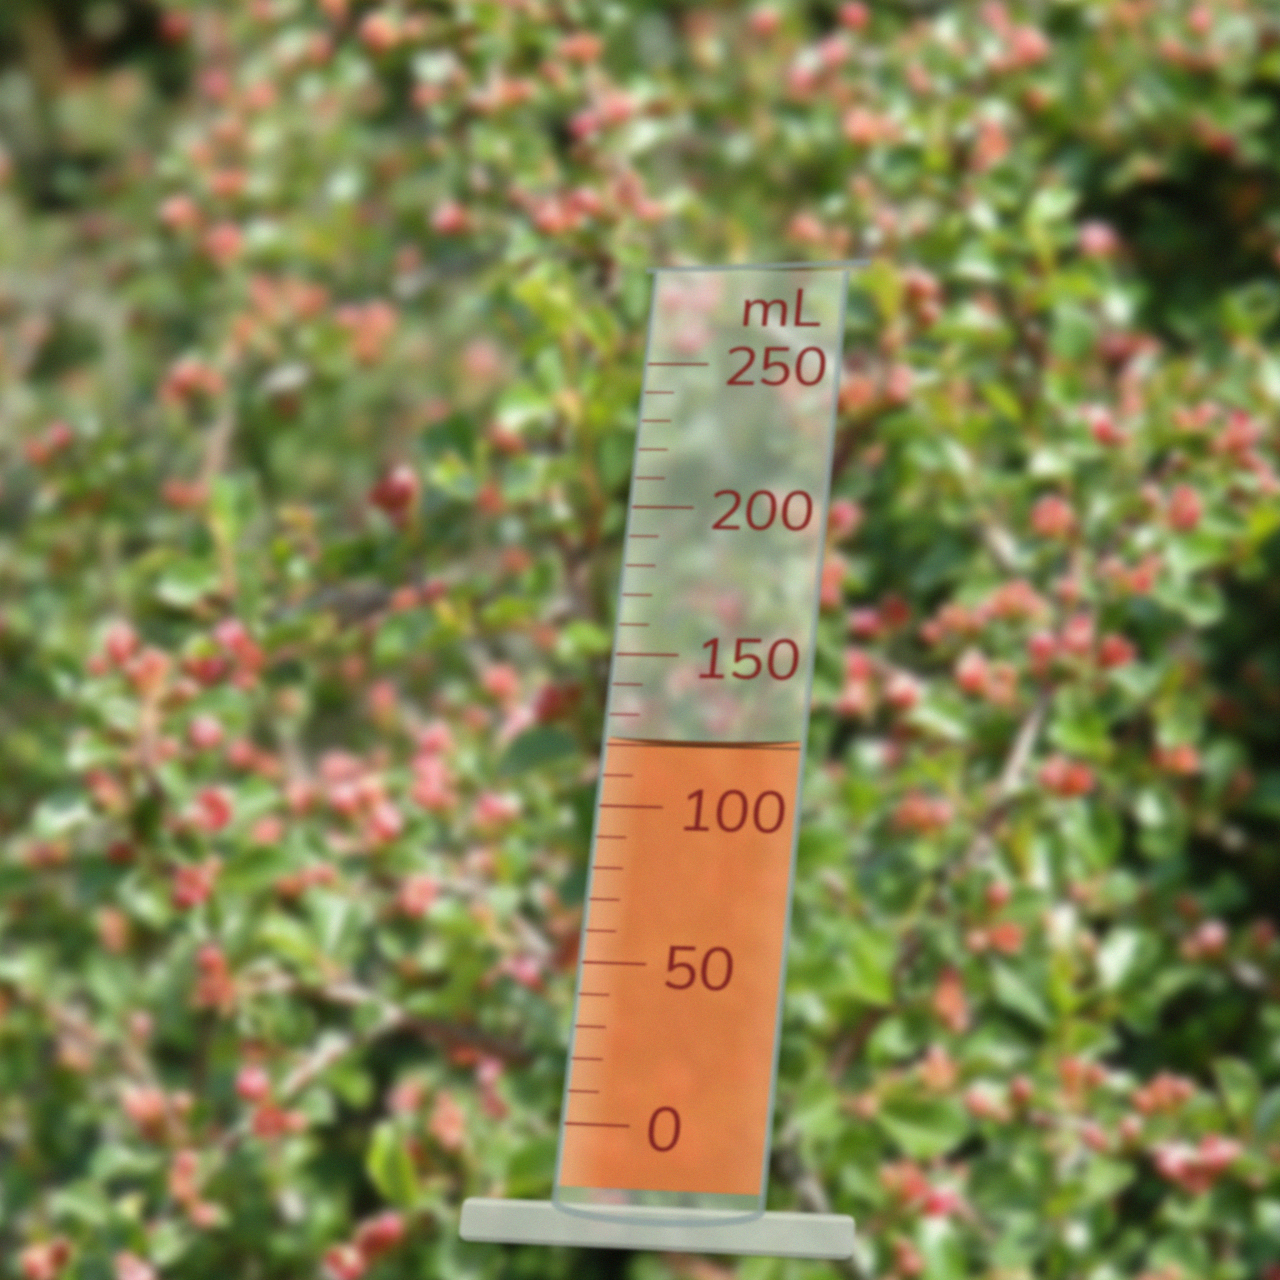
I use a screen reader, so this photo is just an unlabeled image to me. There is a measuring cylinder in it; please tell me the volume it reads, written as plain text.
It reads 120 mL
